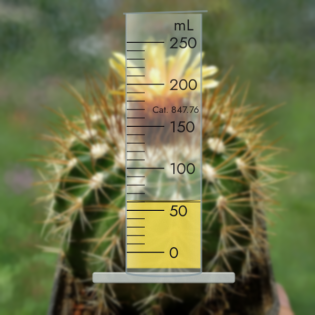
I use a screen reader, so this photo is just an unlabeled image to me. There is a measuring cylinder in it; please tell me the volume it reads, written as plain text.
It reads 60 mL
